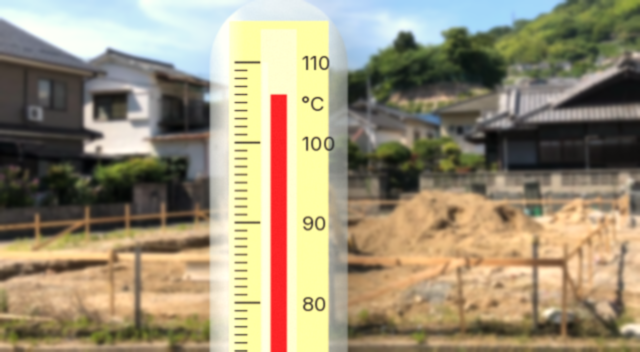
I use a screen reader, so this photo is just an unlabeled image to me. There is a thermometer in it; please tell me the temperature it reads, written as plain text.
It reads 106 °C
